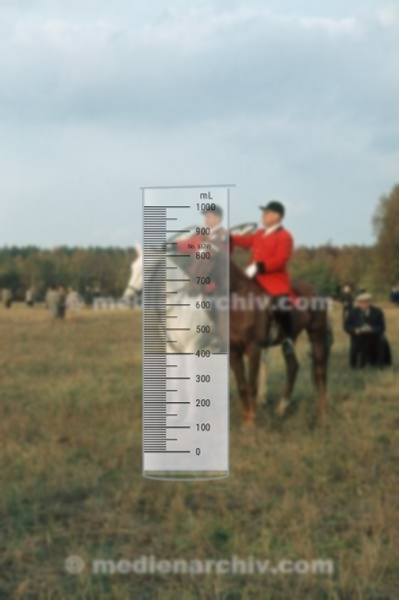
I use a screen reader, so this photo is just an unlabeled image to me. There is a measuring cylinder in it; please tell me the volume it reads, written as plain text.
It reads 400 mL
